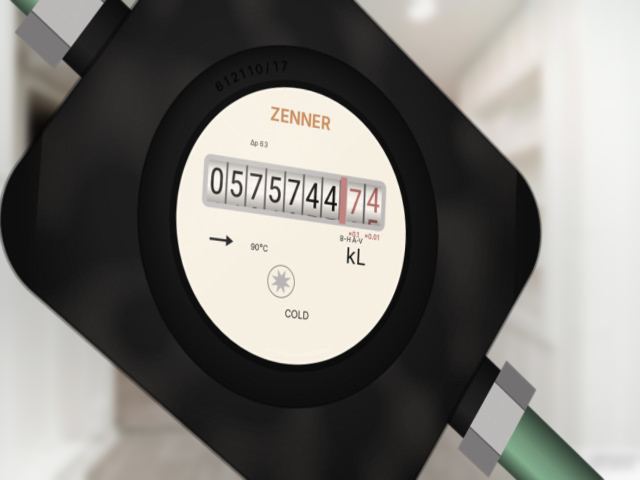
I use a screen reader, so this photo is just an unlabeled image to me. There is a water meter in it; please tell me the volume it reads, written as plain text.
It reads 575744.74 kL
